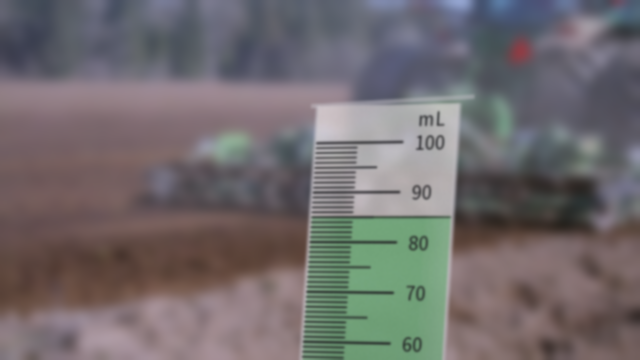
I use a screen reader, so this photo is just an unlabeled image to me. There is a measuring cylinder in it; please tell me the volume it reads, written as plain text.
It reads 85 mL
